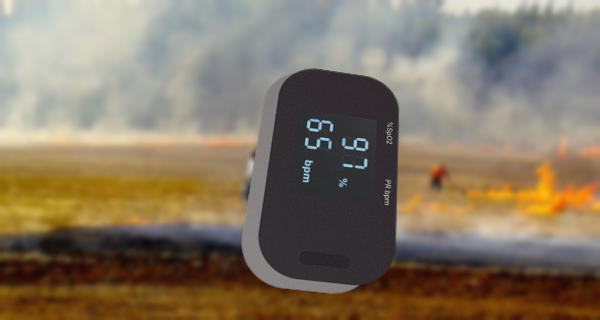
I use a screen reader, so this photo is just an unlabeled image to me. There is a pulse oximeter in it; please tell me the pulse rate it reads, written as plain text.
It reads 65 bpm
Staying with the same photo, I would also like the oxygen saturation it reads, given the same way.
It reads 97 %
